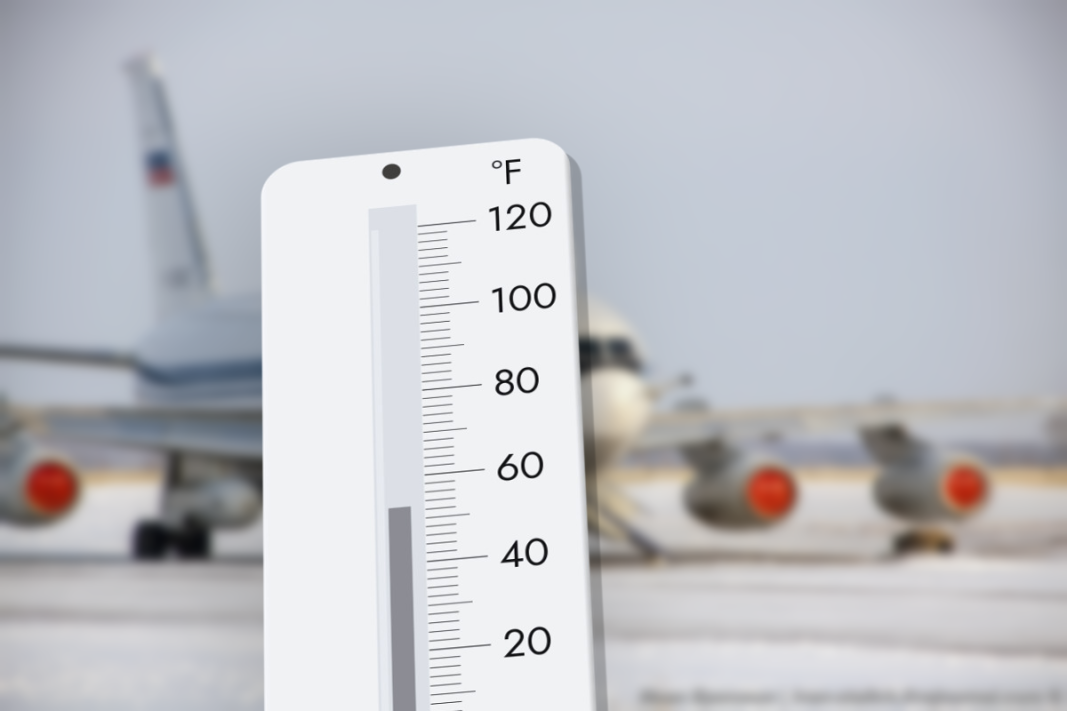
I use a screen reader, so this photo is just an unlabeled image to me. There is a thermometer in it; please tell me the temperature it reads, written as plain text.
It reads 53 °F
